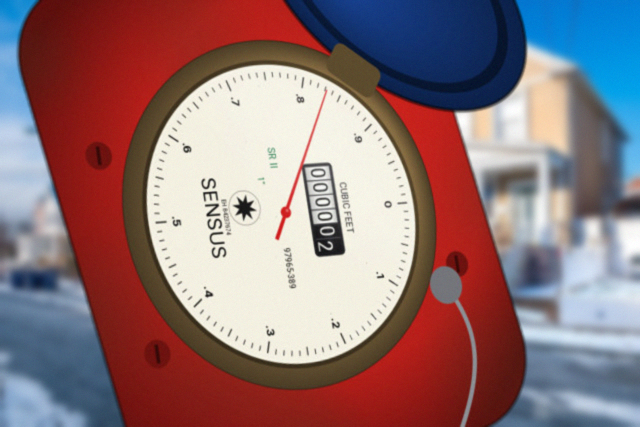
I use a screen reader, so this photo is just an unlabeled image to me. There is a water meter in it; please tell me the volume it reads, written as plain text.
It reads 1.83 ft³
